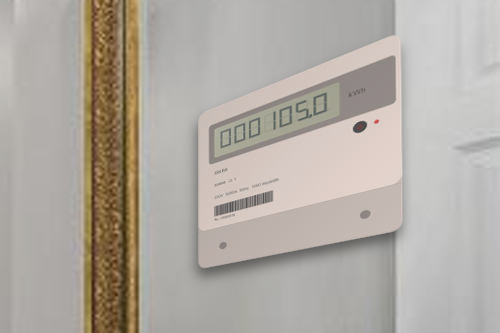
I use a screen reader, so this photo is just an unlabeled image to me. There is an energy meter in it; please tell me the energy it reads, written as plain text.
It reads 105.0 kWh
